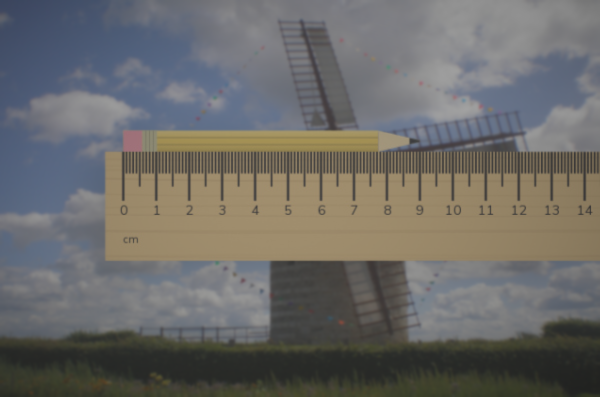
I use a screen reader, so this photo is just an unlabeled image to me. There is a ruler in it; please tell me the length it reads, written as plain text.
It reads 9 cm
